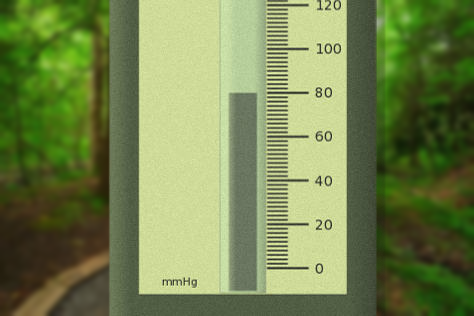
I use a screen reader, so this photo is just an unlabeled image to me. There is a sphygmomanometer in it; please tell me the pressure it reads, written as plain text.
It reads 80 mmHg
